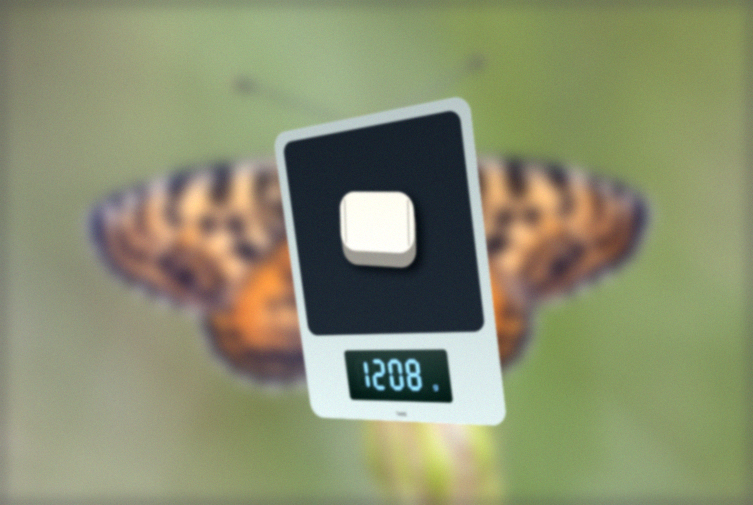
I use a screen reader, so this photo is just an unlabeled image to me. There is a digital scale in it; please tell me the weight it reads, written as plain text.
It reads 1208 g
